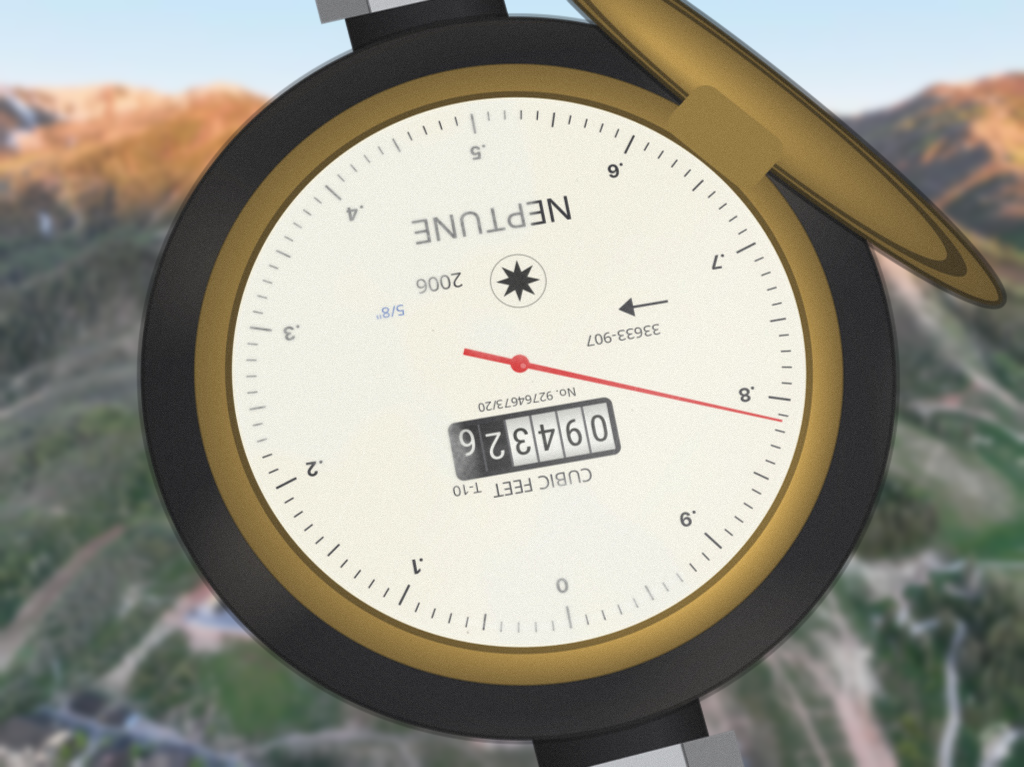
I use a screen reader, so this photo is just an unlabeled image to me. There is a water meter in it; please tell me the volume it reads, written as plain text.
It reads 94325.81 ft³
